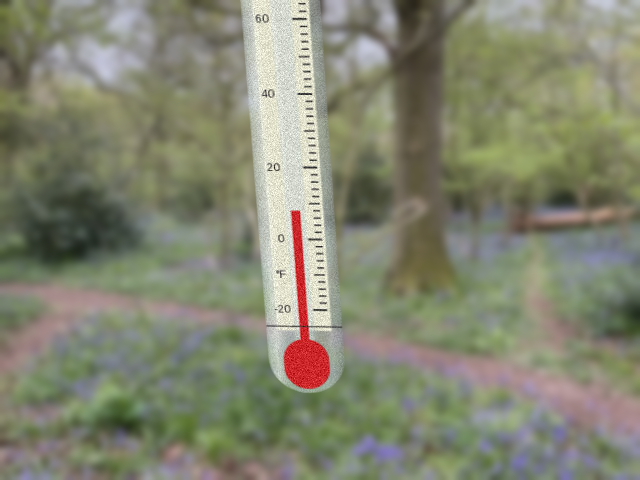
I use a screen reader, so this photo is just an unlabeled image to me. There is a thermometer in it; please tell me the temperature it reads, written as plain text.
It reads 8 °F
